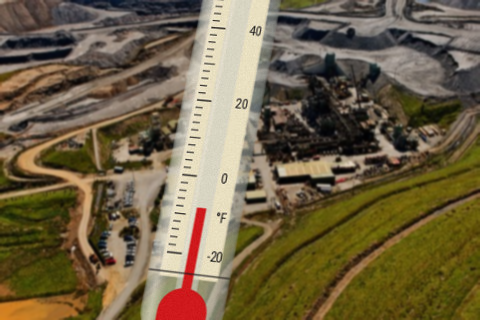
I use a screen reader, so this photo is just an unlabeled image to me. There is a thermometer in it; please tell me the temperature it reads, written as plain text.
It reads -8 °F
